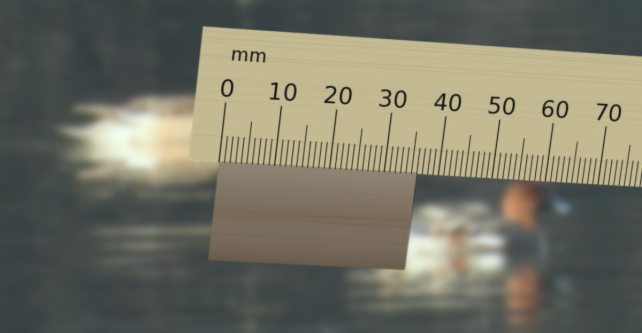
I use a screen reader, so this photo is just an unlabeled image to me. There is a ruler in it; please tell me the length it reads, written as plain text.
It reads 36 mm
